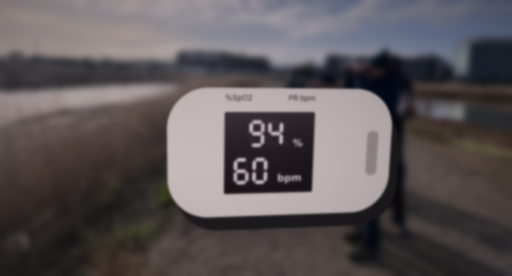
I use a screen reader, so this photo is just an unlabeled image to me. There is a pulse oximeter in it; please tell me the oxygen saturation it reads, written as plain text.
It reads 94 %
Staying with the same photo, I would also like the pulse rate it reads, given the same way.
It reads 60 bpm
